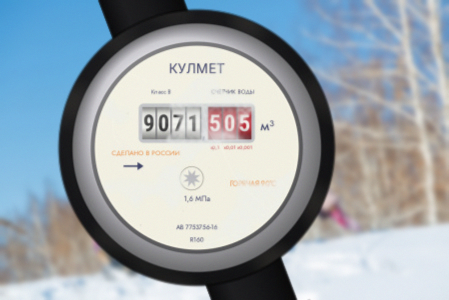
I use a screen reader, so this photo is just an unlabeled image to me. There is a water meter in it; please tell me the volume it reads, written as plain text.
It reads 9071.505 m³
